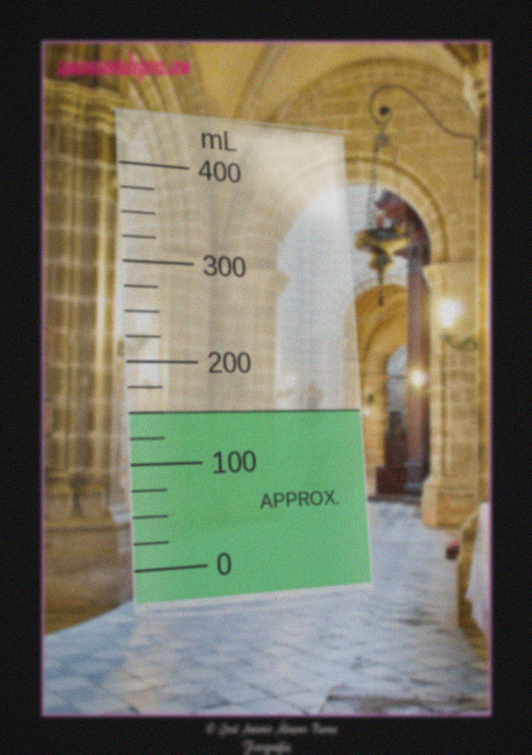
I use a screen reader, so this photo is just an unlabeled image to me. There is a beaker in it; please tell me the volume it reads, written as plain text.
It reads 150 mL
